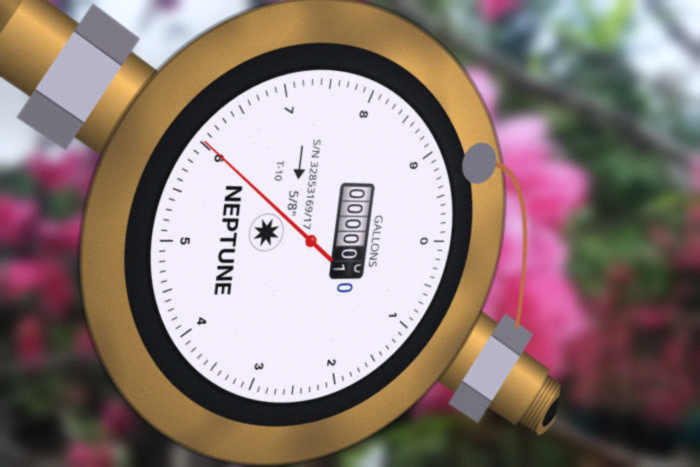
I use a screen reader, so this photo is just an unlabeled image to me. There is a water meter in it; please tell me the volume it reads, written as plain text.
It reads 6.0 gal
